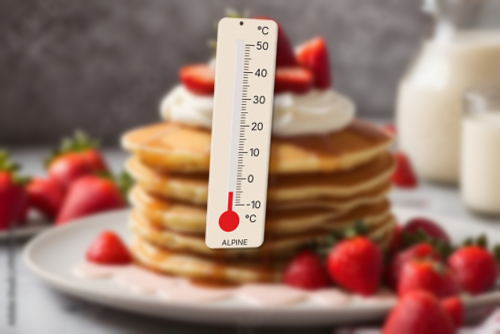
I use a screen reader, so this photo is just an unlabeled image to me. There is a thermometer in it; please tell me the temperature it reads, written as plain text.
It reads -5 °C
